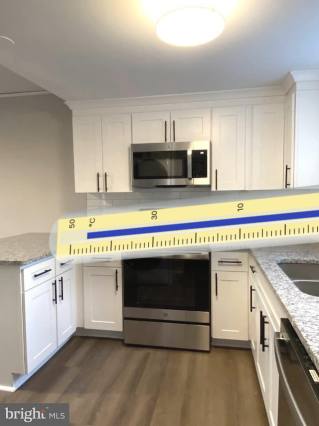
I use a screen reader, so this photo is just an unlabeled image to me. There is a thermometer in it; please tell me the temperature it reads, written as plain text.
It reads 46 °C
